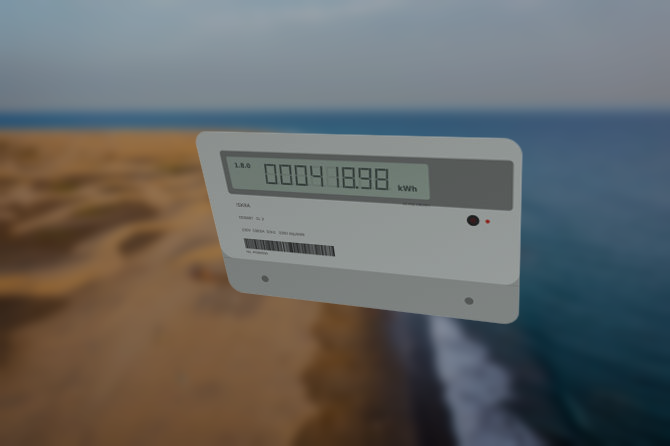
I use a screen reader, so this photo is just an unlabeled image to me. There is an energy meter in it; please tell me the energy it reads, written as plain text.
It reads 418.98 kWh
